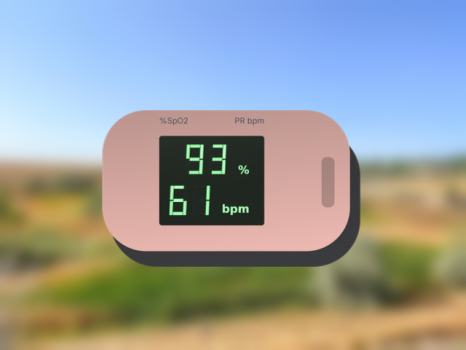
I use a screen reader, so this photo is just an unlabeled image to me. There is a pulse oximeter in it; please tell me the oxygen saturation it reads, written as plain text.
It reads 93 %
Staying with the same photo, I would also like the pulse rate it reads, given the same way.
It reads 61 bpm
